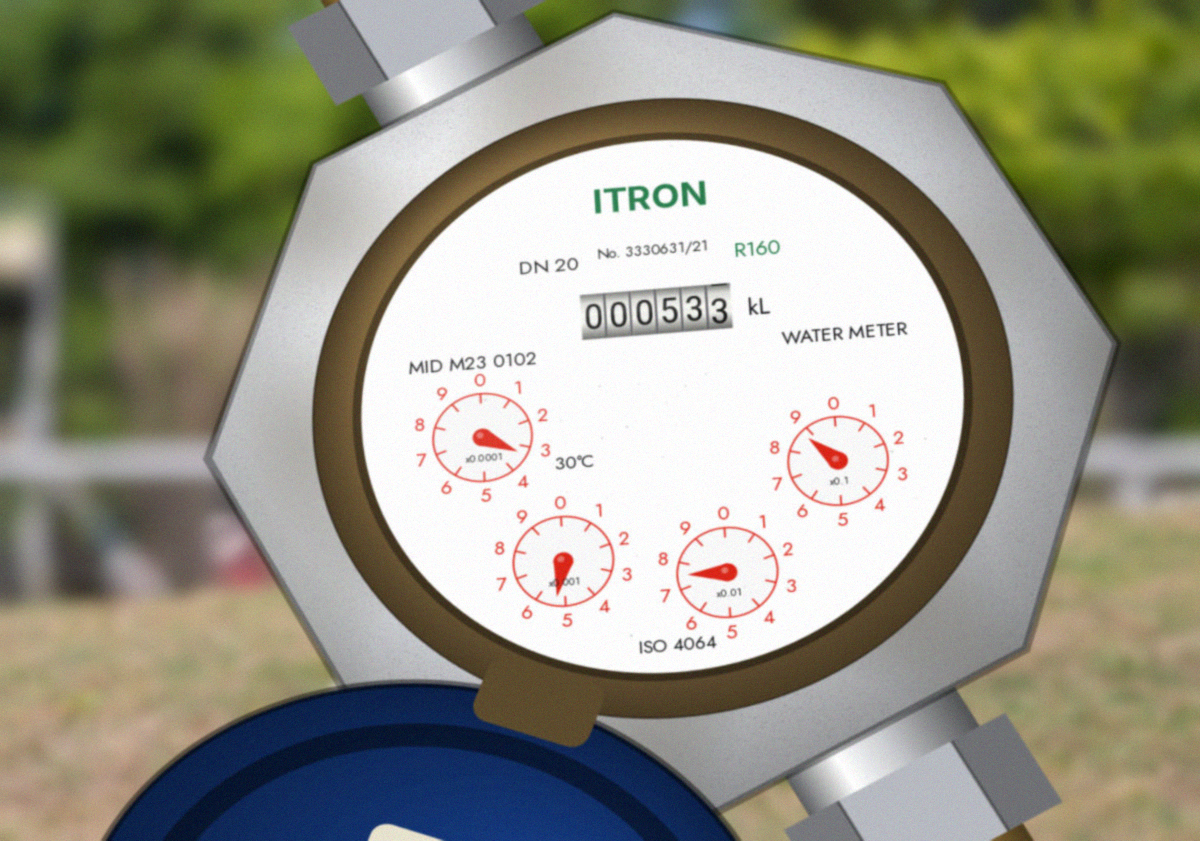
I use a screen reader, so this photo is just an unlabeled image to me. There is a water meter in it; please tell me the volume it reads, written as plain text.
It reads 532.8753 kL
